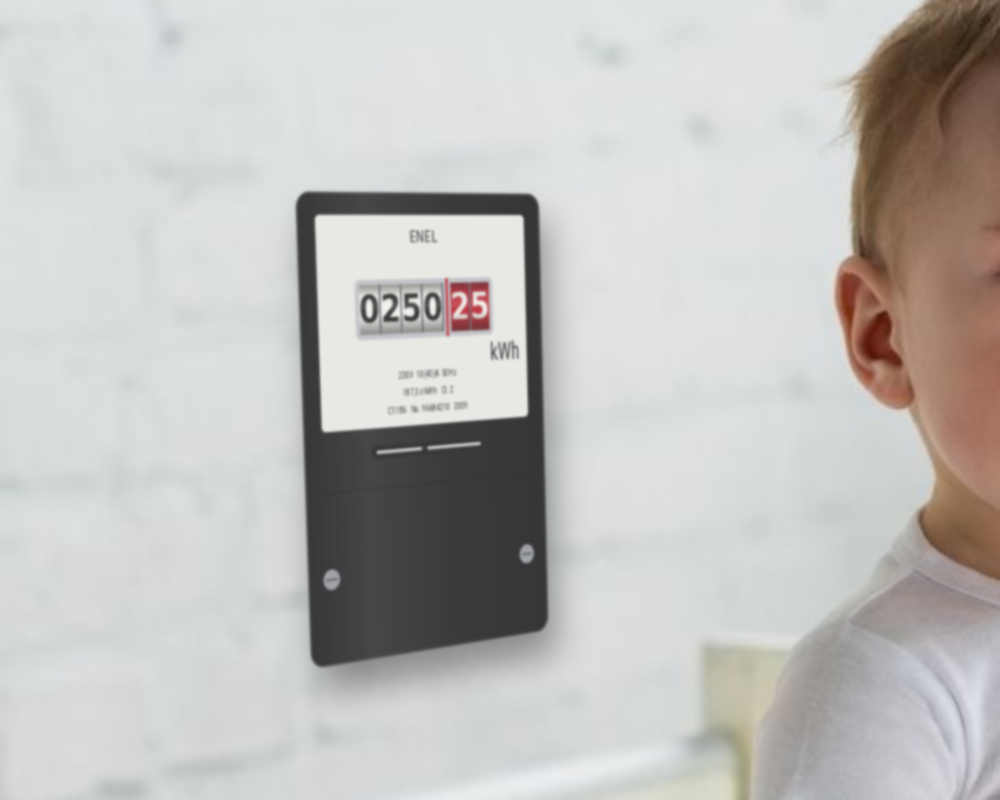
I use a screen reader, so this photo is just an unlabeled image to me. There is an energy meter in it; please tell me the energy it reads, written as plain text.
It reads 250.25 kWh
